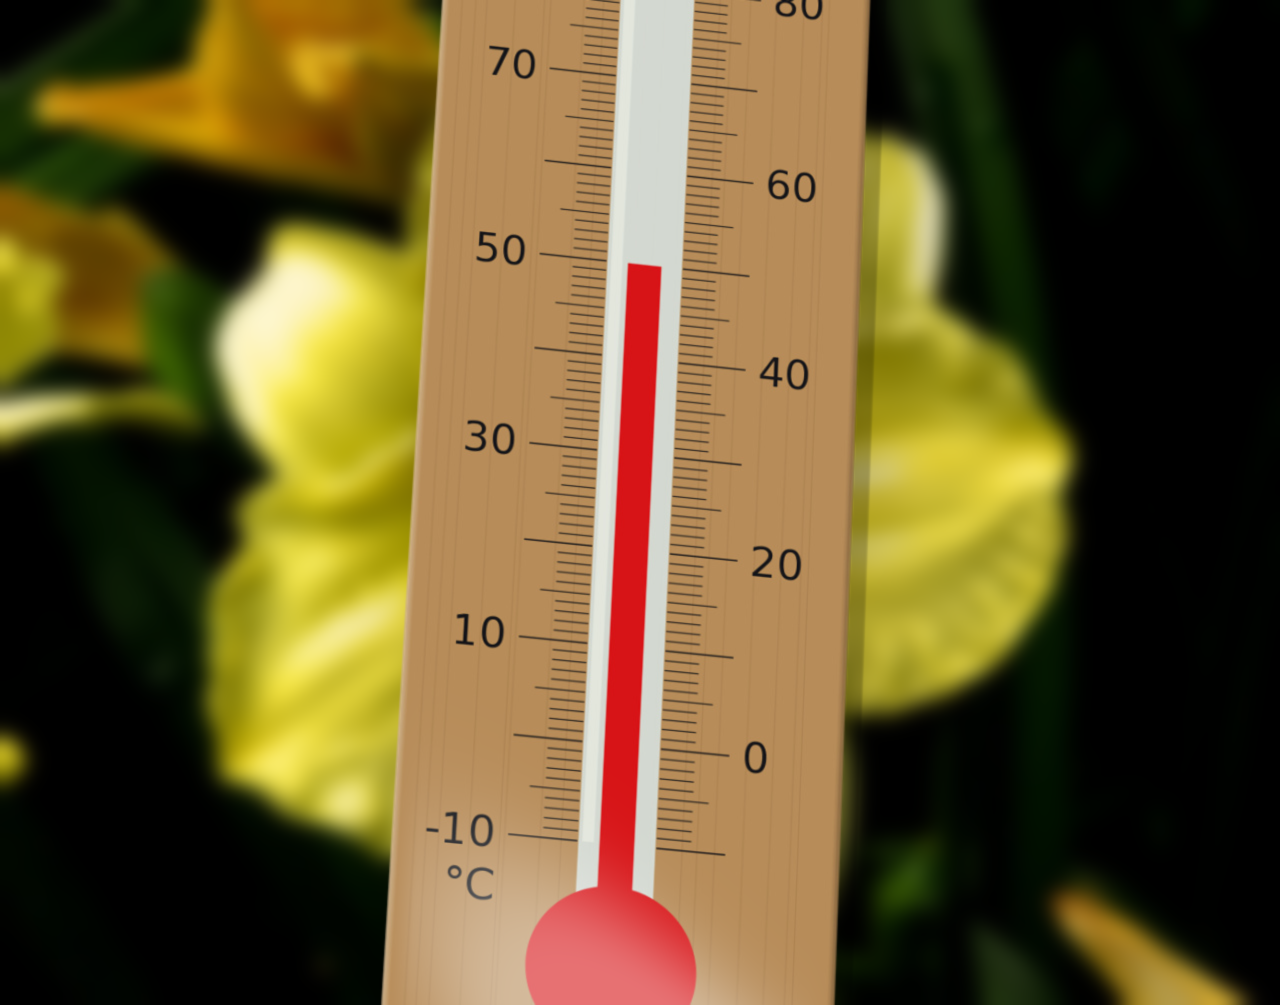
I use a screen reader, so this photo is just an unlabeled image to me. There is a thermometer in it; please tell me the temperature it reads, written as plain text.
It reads 50 °C
